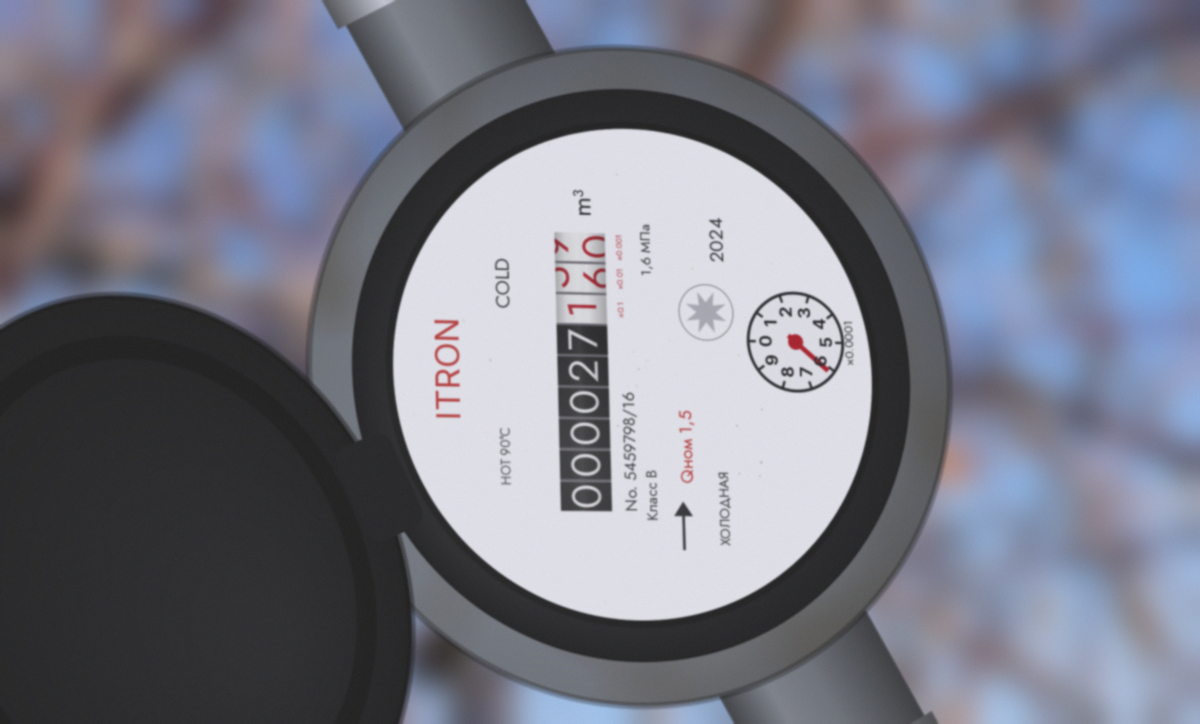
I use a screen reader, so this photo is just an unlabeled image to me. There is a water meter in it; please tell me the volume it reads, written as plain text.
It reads 27.1596 m³
